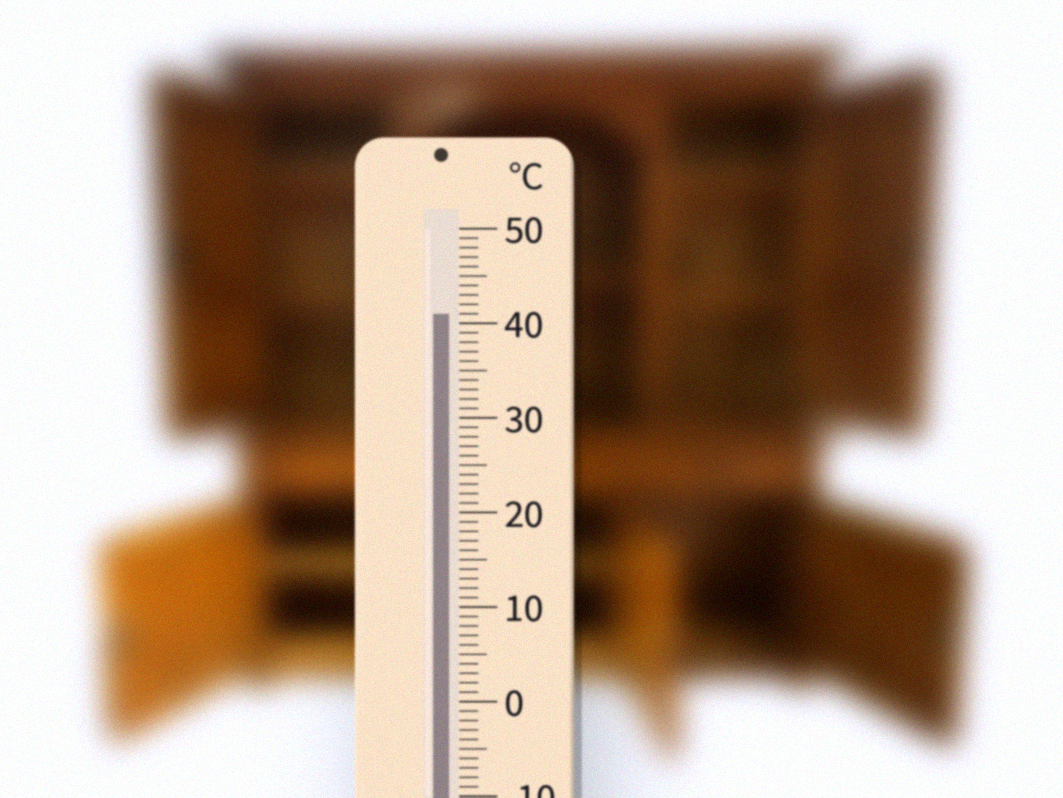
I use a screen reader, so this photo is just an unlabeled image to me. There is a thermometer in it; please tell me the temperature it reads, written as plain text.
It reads 41 °C
